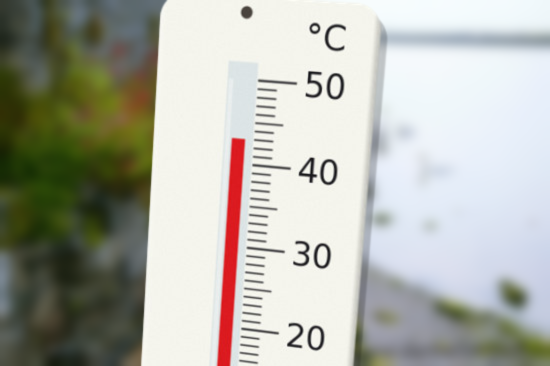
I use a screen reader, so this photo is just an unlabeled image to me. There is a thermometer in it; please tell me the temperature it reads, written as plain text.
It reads 43 °C
